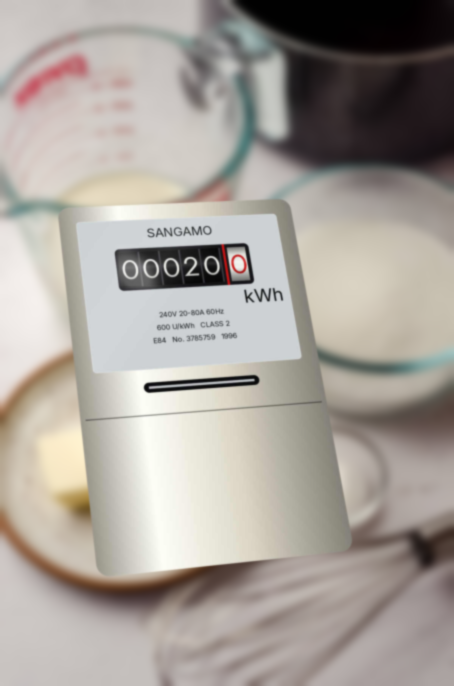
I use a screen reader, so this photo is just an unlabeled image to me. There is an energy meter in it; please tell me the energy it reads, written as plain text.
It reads 20.0 kWh
